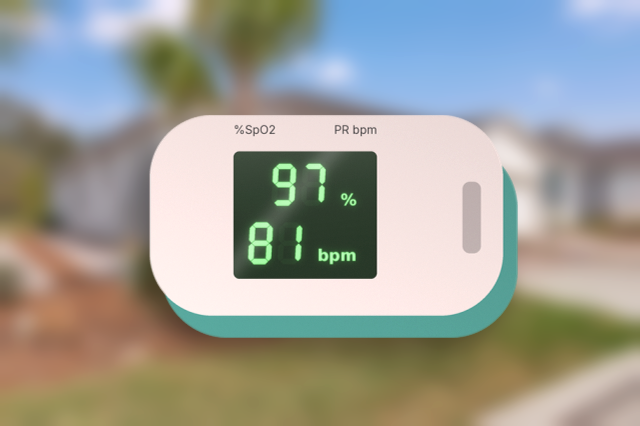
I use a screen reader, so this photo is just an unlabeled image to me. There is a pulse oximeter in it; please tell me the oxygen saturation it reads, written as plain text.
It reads 97 %
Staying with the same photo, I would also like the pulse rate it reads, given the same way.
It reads 81 bpm
